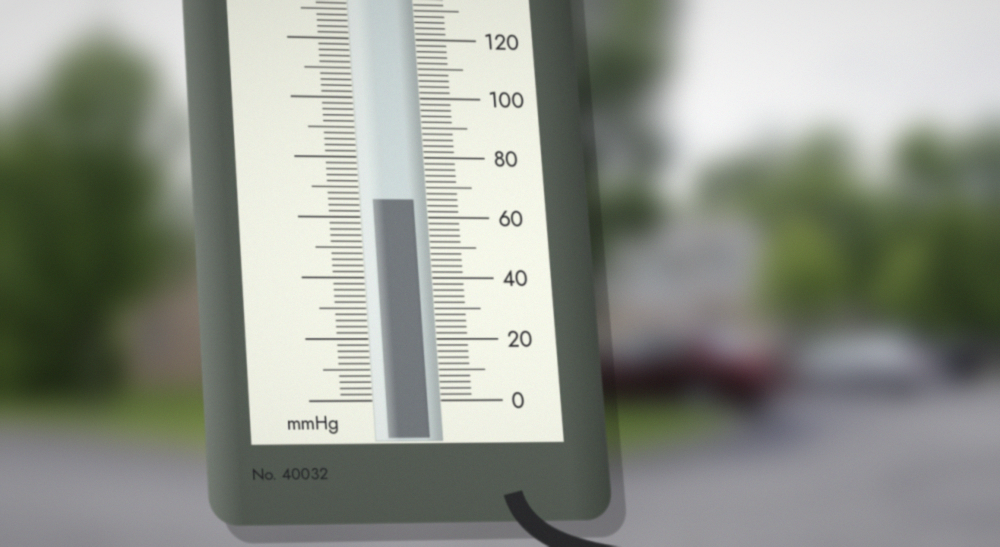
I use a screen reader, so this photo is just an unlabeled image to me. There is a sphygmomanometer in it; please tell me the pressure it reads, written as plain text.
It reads 66 mmHg
